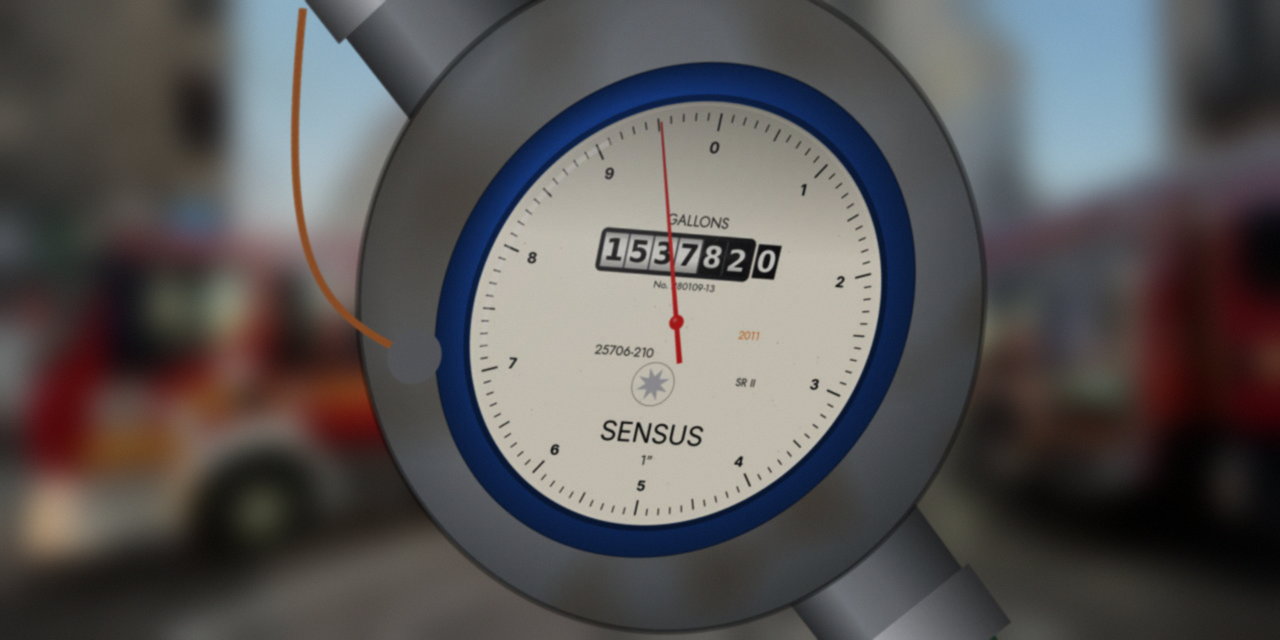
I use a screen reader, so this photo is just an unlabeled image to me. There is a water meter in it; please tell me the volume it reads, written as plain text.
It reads 1537819.5 gal
